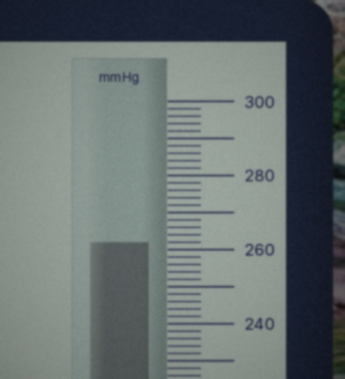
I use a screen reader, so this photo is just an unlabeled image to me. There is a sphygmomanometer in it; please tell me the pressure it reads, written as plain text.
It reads 262 mmHg
